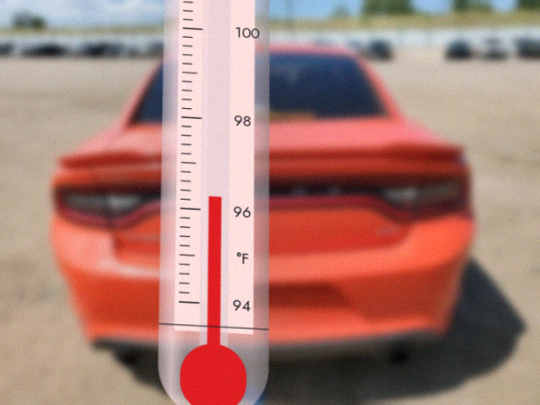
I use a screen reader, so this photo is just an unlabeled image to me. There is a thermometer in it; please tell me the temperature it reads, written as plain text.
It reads 96.3 °F
